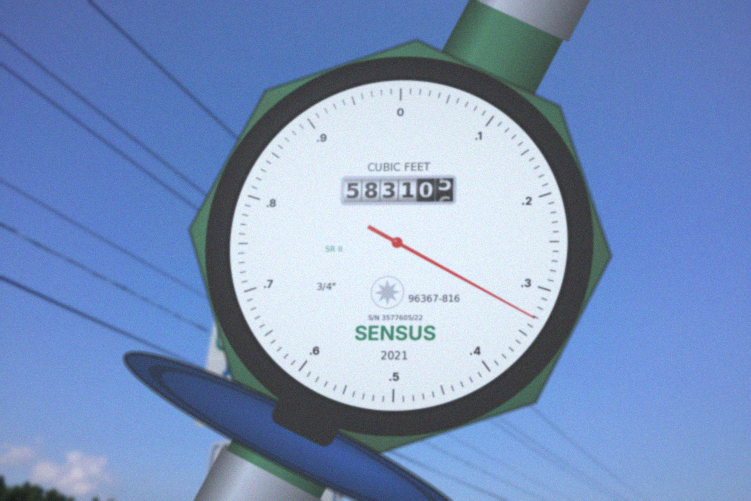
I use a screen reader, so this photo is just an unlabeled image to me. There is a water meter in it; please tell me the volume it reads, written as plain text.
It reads 583105.33 ft³
